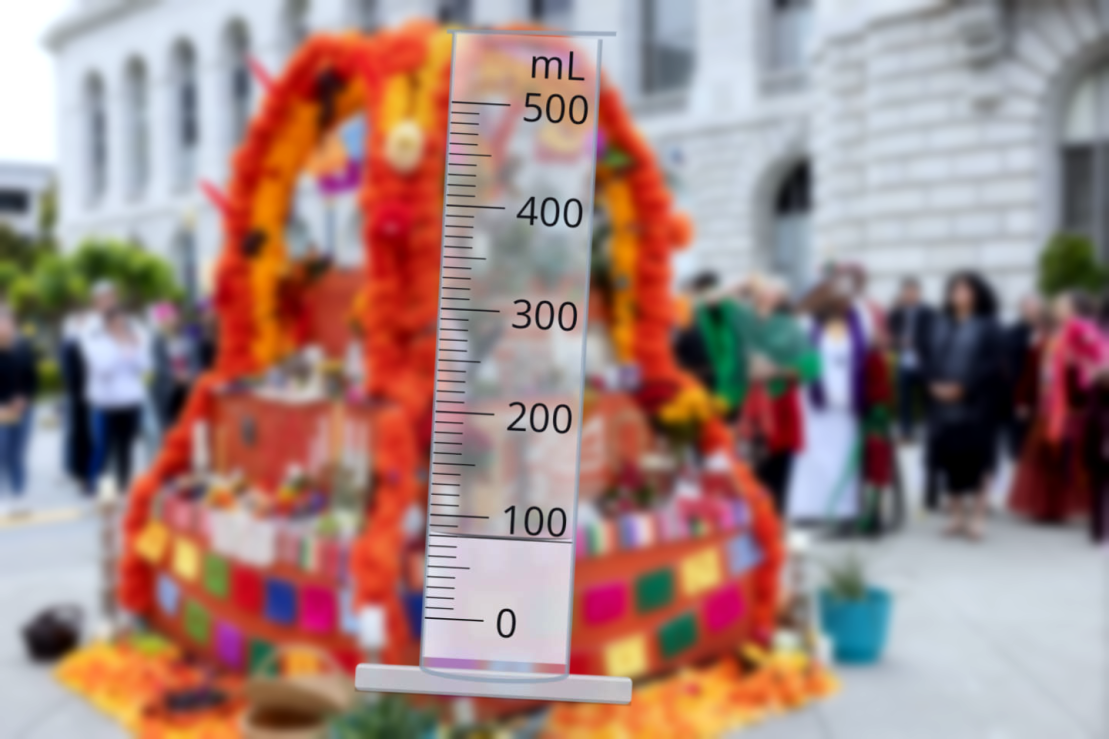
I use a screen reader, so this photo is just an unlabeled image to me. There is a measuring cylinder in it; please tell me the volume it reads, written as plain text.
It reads 80 mL
